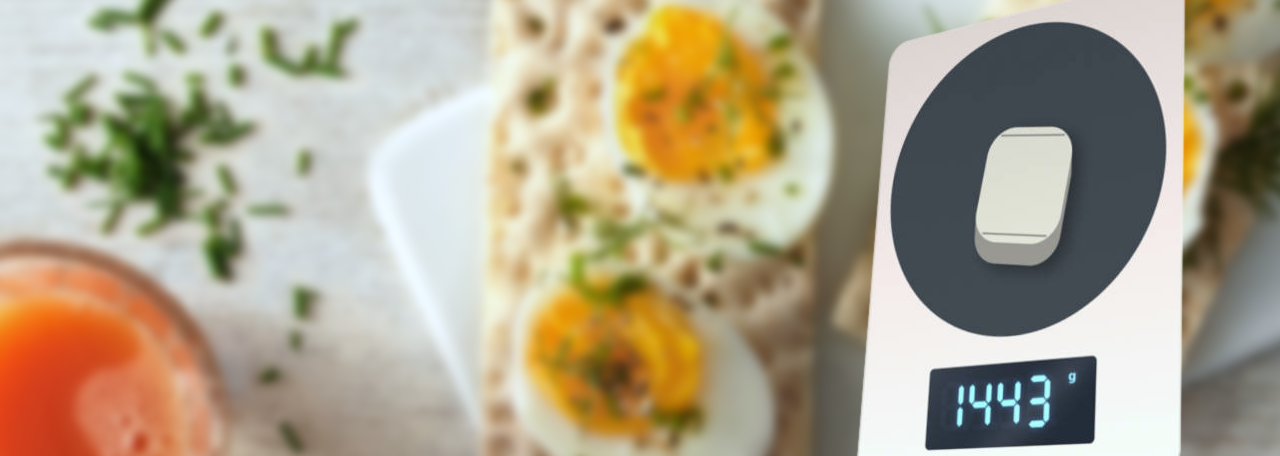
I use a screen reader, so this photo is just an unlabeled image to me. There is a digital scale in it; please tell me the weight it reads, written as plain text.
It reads 1443 g
